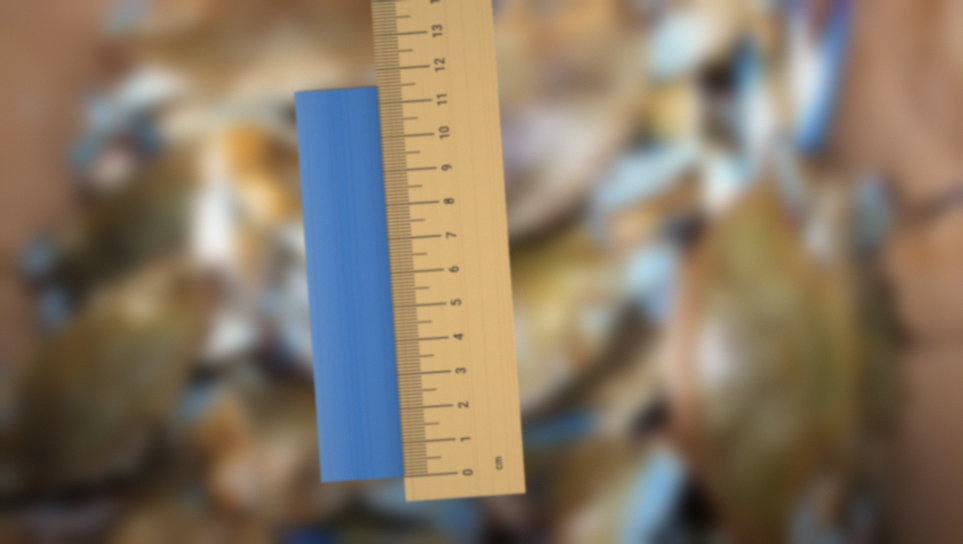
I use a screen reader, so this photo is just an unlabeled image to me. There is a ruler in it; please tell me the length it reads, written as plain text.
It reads 11.5 cm
